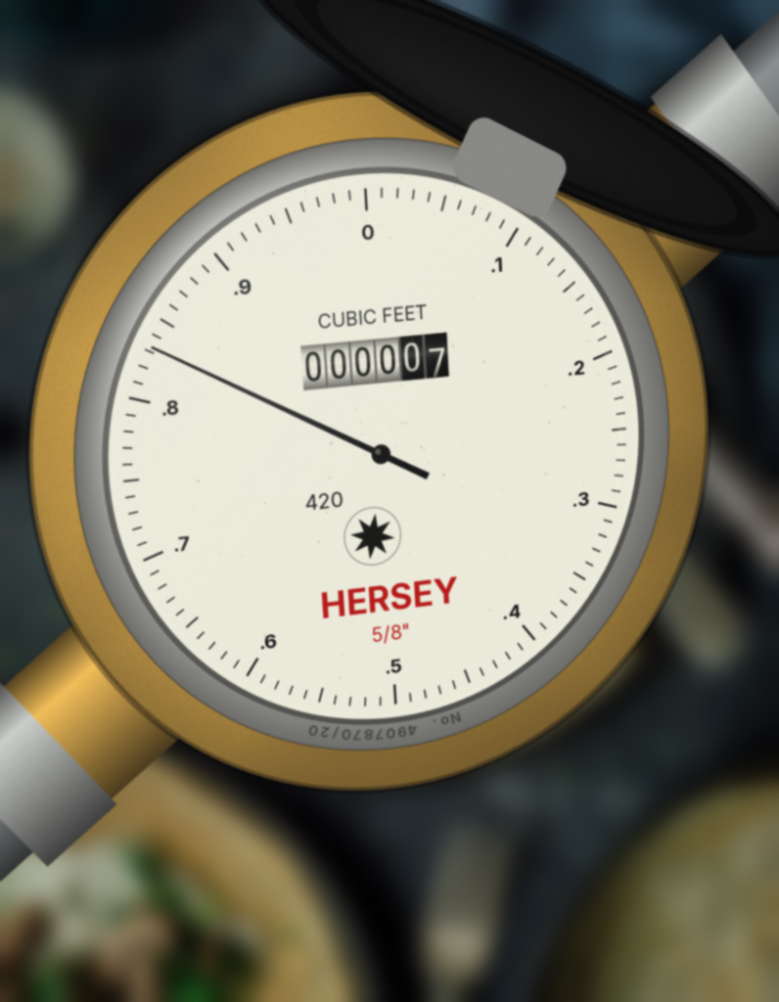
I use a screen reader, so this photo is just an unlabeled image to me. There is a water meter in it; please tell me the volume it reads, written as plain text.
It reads 6.83 ft³
